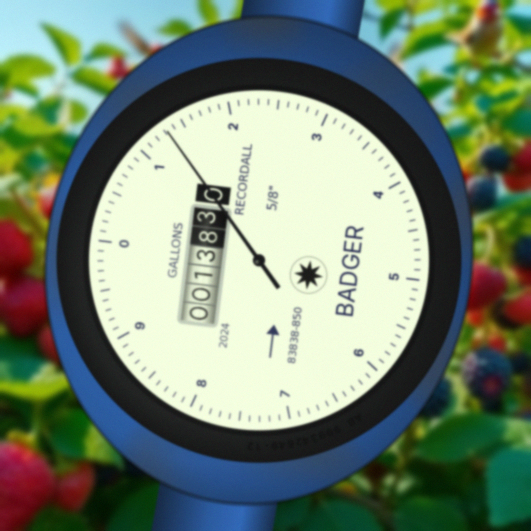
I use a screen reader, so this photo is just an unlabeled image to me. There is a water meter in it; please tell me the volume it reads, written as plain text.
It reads 13831.3 gal
